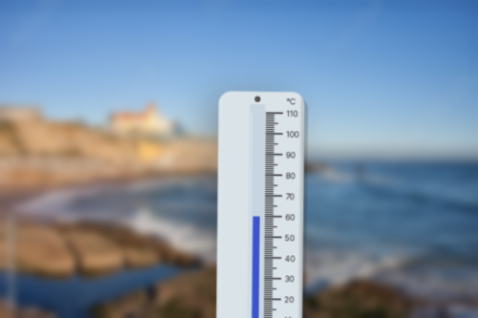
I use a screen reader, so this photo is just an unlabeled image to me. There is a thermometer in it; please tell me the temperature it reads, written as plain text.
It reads 60 °C
